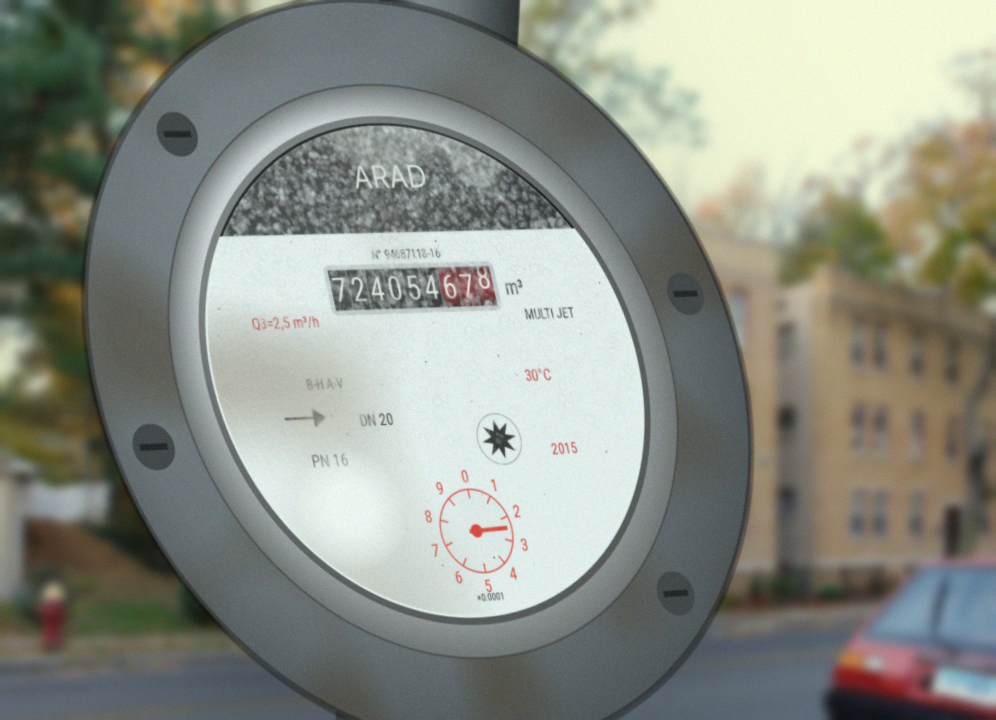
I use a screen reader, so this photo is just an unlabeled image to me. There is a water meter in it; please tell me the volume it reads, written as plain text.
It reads 724054.6782 m³
